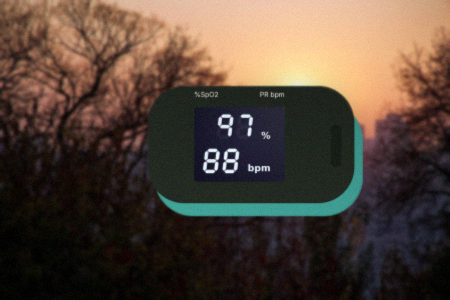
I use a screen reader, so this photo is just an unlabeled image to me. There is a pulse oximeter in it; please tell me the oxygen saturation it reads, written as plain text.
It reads 97 %
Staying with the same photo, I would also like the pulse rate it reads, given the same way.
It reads 88 bpm
